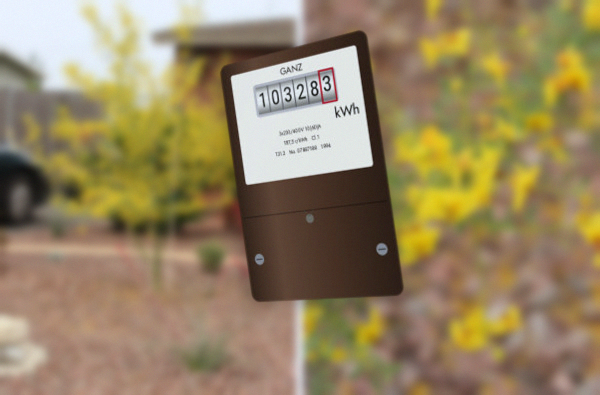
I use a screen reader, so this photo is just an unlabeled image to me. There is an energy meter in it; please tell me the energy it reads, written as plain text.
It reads 10328.3 kWh
